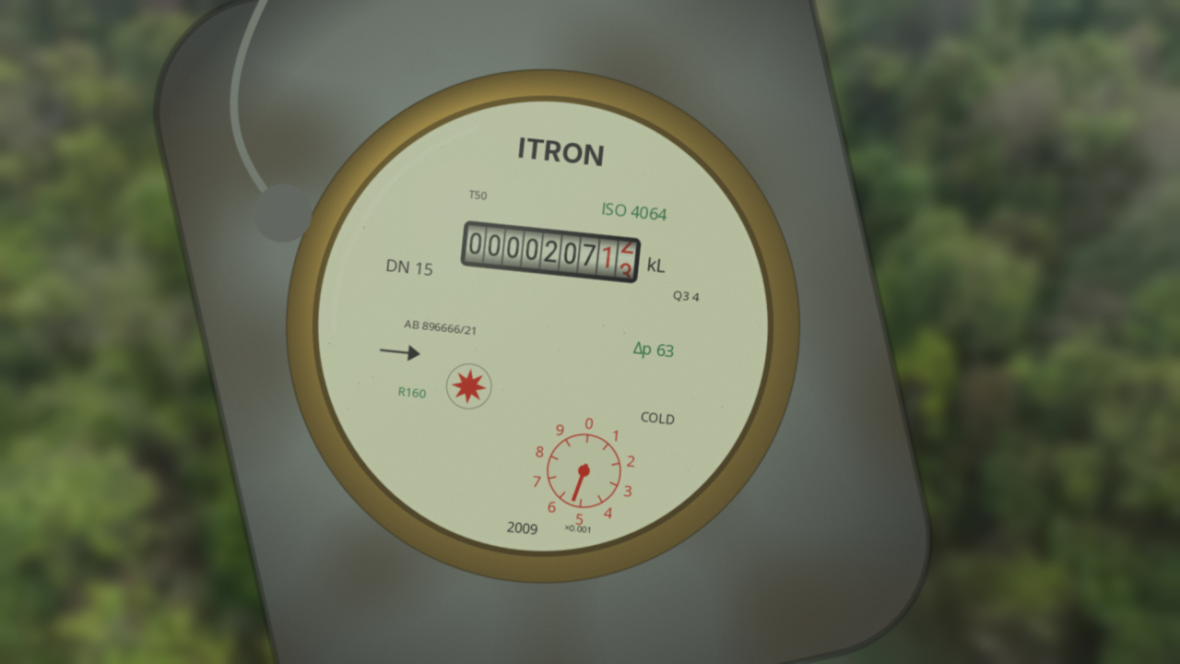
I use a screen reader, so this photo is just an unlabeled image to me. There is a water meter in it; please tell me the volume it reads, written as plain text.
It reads 207.125 kL
